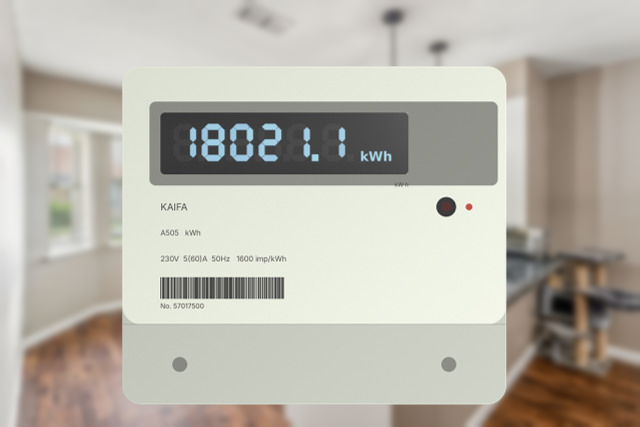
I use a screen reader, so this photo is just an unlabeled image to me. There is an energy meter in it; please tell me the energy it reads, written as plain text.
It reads 18021.1 kWh
